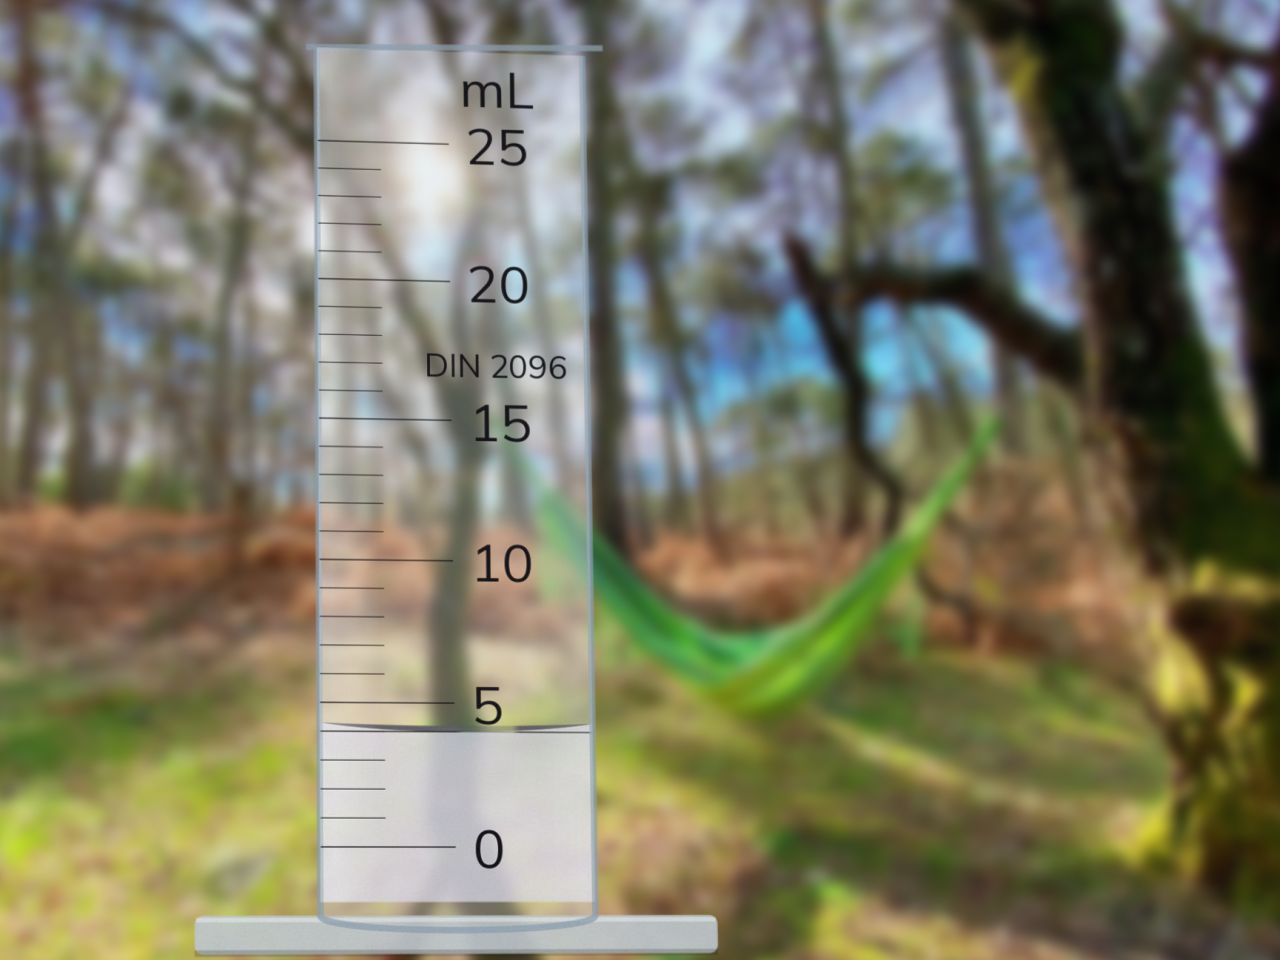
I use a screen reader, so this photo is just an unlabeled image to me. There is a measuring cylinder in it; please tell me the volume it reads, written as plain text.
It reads 4 mL
